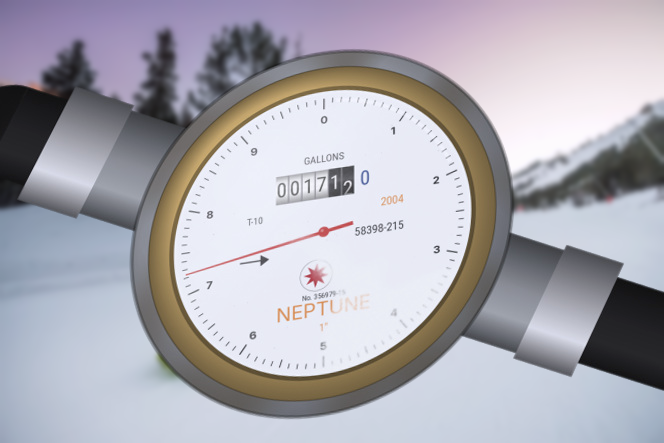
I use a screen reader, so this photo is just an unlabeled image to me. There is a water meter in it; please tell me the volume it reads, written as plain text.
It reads 17117.2 gal
